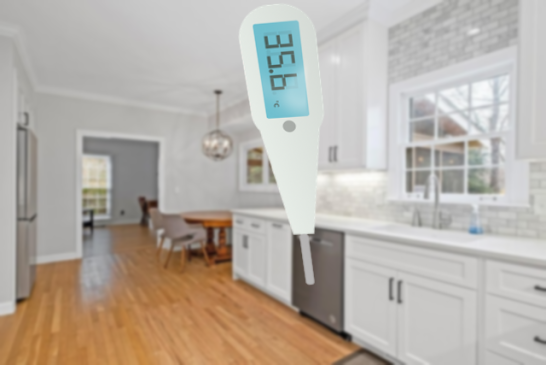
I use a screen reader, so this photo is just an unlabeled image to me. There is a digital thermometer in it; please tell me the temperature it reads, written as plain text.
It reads 35.6 °C
